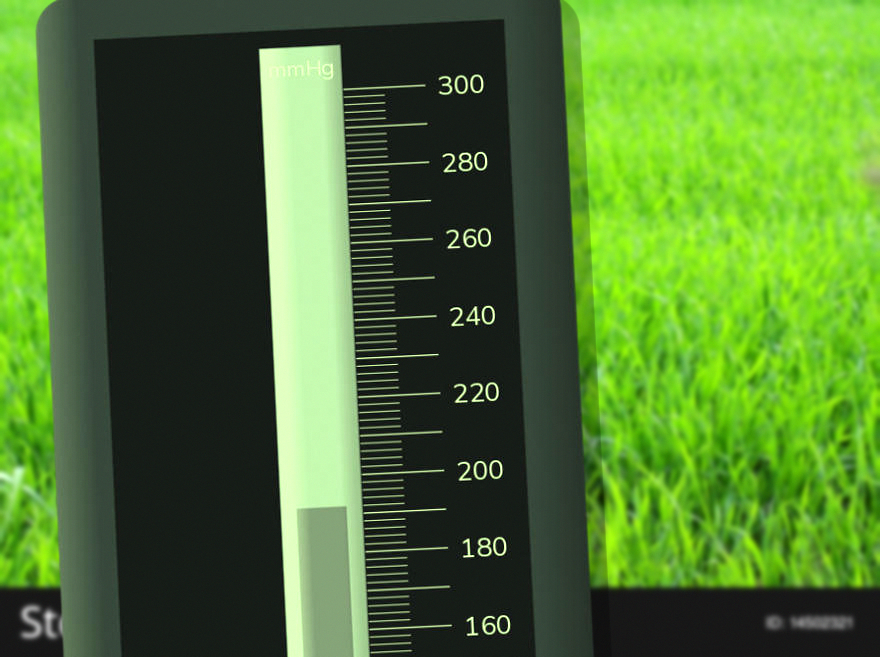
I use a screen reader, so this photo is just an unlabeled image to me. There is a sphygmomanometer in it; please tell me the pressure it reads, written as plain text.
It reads 192 mmHg
